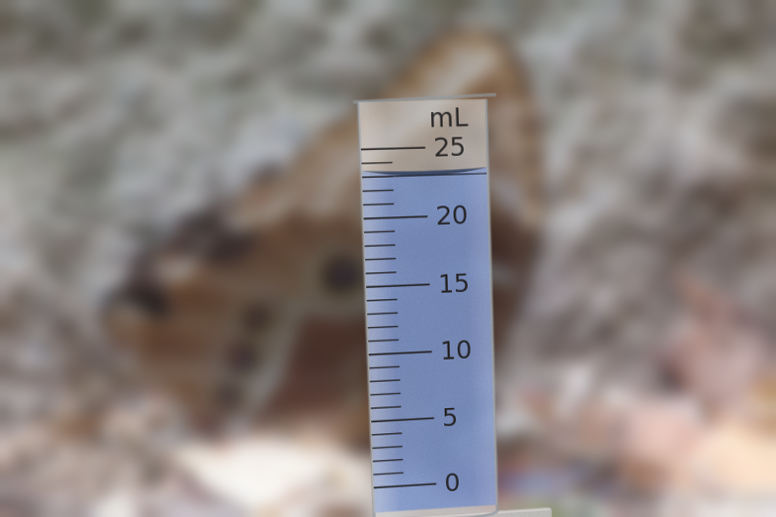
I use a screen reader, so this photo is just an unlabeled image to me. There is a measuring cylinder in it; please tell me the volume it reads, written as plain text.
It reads 23 mL
